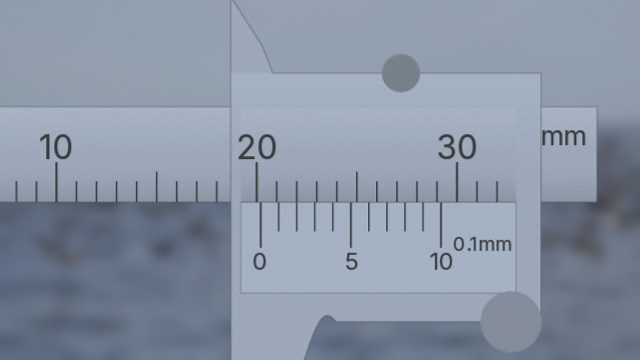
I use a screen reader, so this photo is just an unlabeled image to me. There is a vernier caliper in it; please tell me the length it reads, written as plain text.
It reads 20.2 mm
